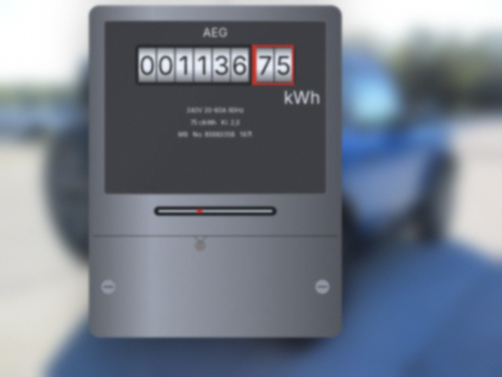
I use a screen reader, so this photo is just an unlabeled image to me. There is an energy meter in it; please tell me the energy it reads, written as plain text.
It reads 1136.75 kWh
